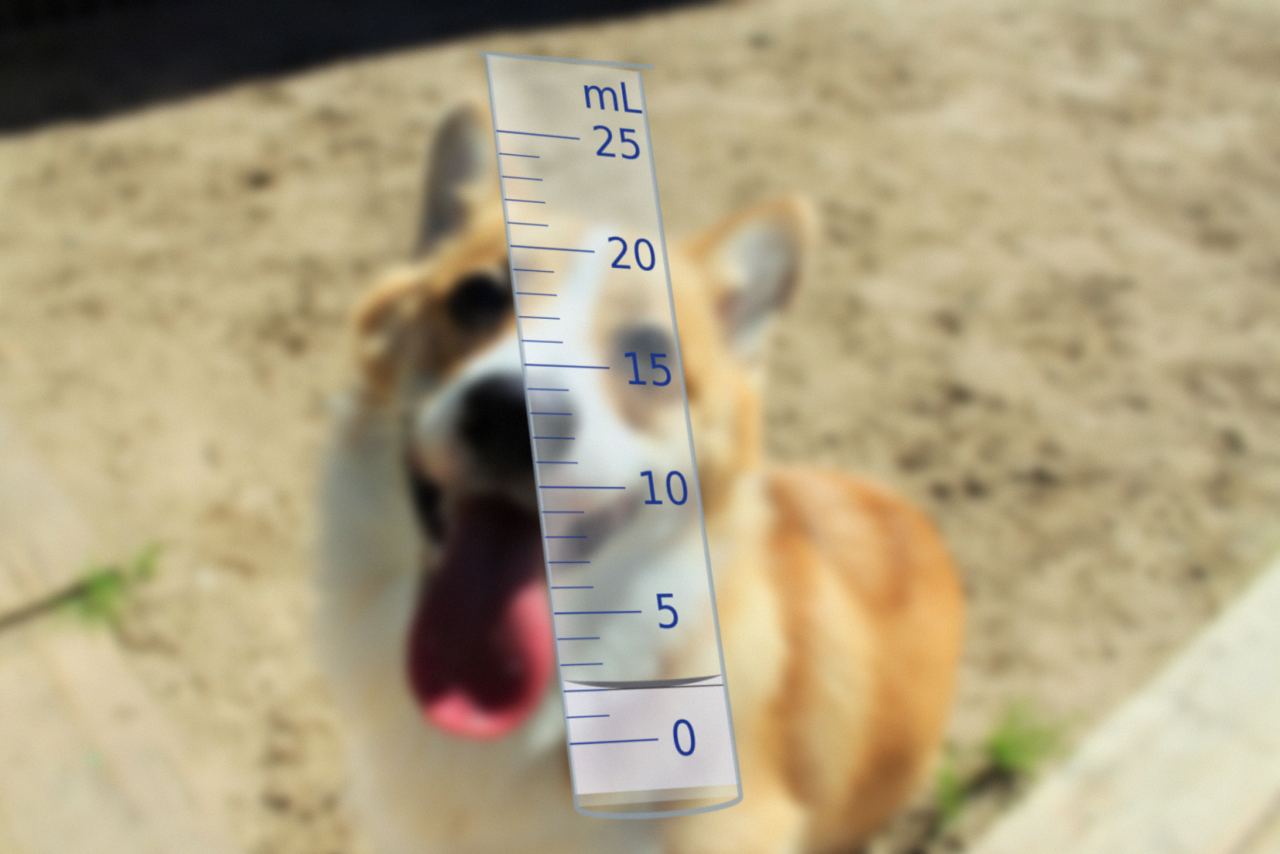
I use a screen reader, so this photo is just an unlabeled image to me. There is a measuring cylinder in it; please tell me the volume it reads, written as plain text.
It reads 2 mL
